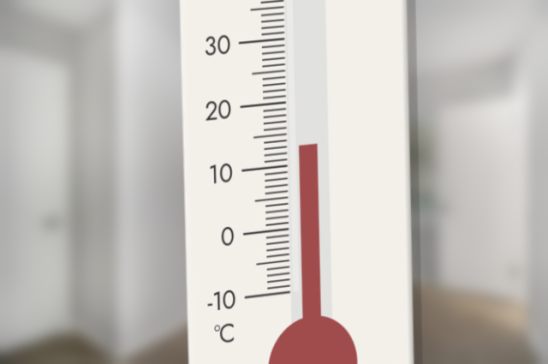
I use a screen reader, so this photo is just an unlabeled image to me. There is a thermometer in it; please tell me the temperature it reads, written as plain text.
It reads 13 °C
